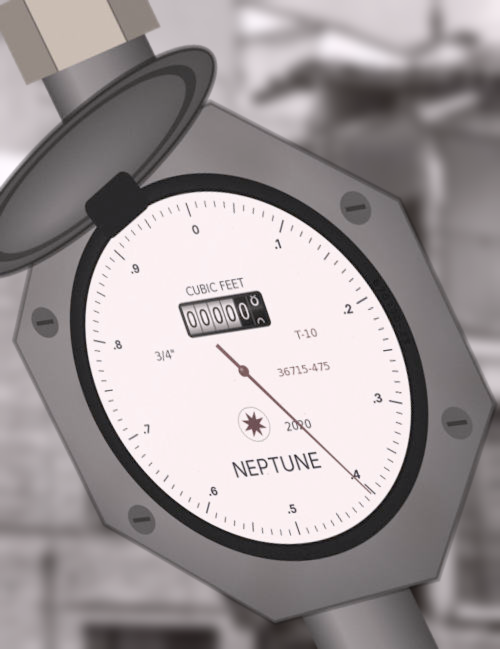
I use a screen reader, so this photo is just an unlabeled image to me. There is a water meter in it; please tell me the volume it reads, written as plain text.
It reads 8.40 ft³
